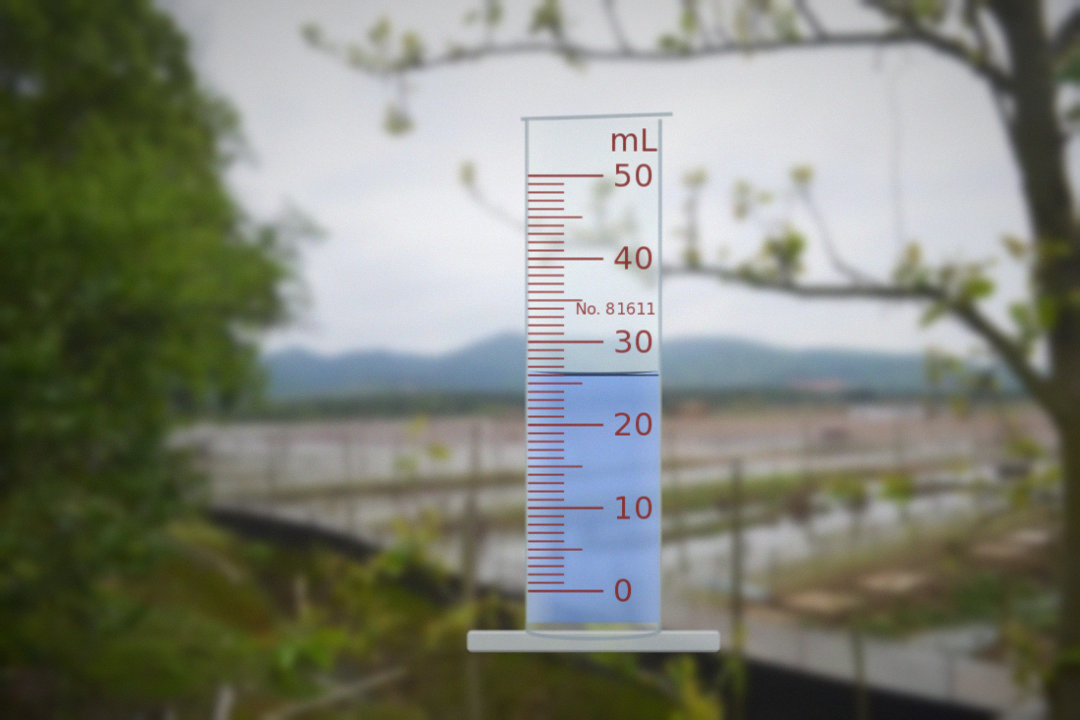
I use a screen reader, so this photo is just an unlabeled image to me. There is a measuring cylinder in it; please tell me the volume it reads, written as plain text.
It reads 26 mL
